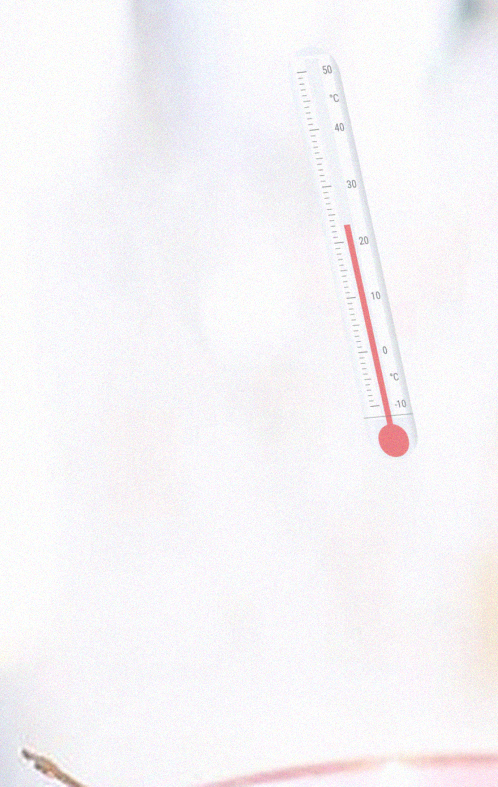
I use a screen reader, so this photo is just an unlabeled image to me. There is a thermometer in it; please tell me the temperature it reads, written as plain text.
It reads 23 °C
